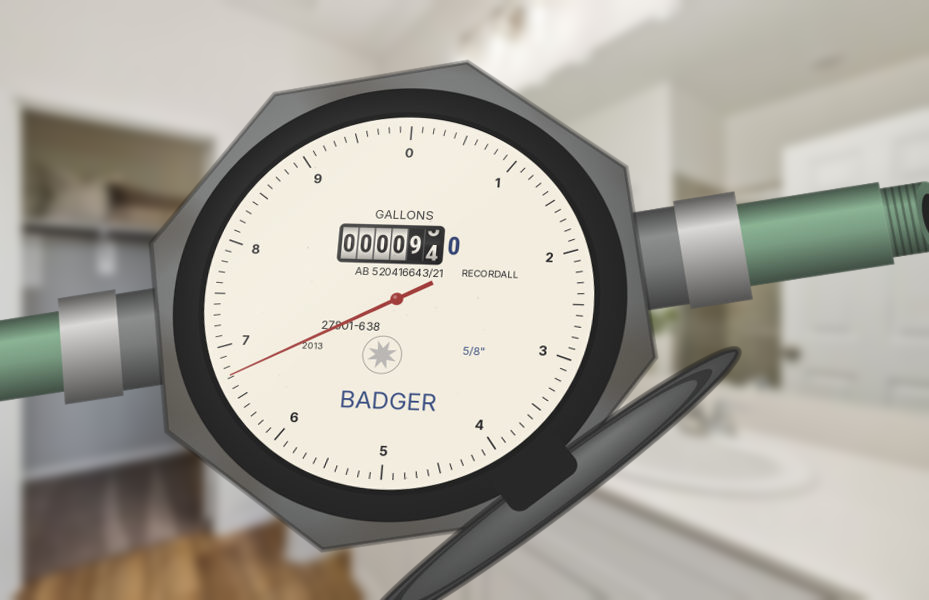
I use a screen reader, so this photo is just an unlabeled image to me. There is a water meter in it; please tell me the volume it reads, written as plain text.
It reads 936.7 gal
